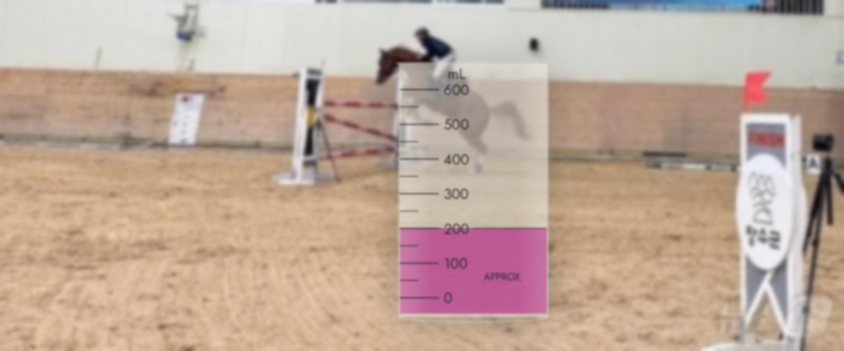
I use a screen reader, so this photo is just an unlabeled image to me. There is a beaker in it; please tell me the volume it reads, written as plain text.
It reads 200 mL
